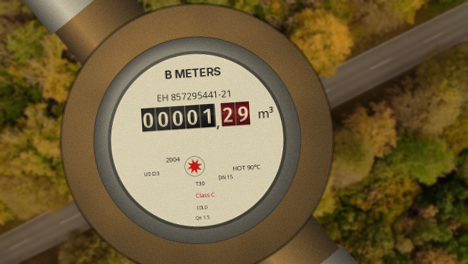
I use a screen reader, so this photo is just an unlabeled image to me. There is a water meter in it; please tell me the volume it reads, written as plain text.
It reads 1.29 m³
